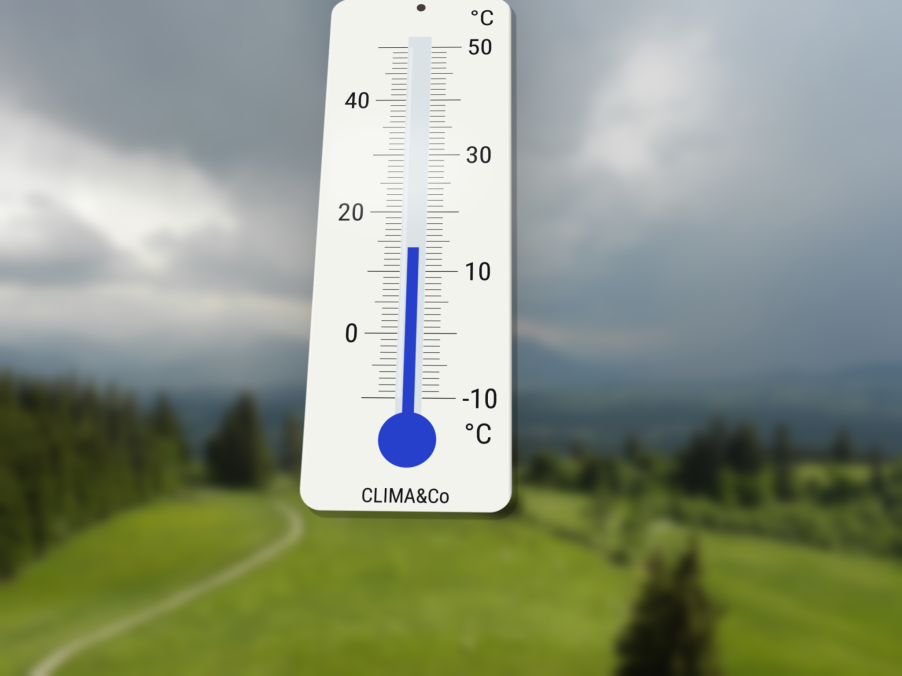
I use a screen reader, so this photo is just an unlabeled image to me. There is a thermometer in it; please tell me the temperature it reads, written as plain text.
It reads 14 °C
